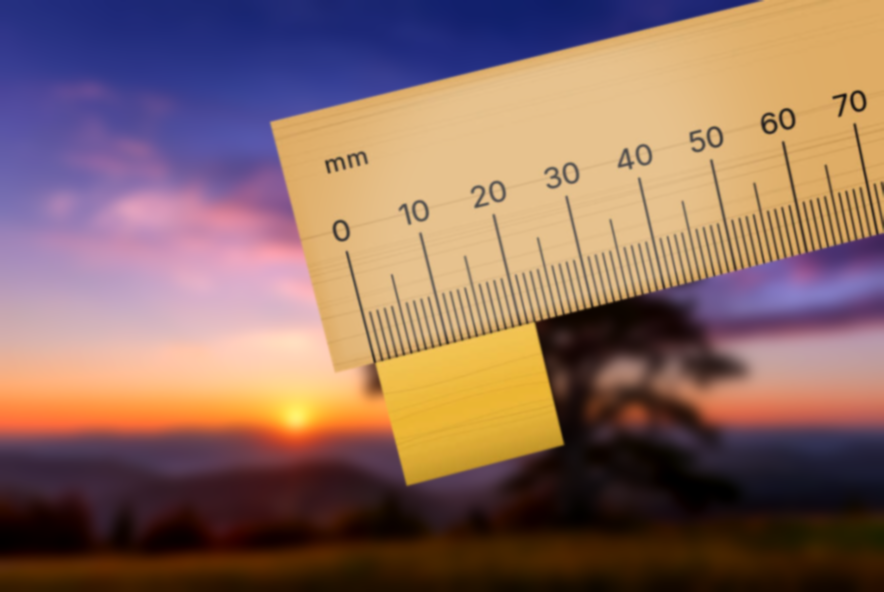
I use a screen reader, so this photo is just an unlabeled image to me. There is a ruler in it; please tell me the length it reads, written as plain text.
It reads 22 mm
